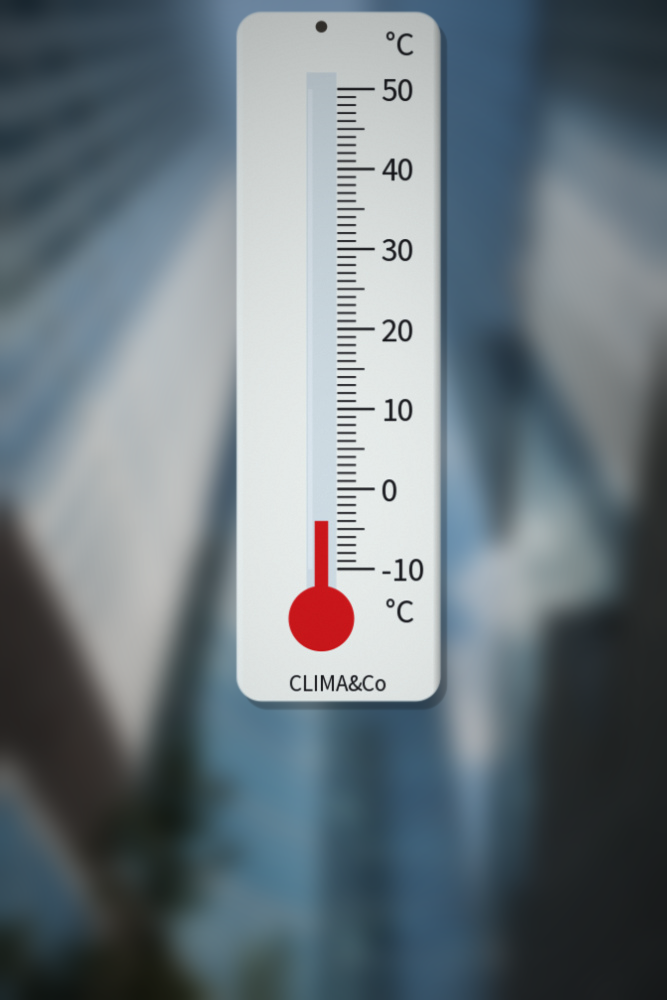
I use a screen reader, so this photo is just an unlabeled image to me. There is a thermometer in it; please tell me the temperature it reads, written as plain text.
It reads -4 °C
